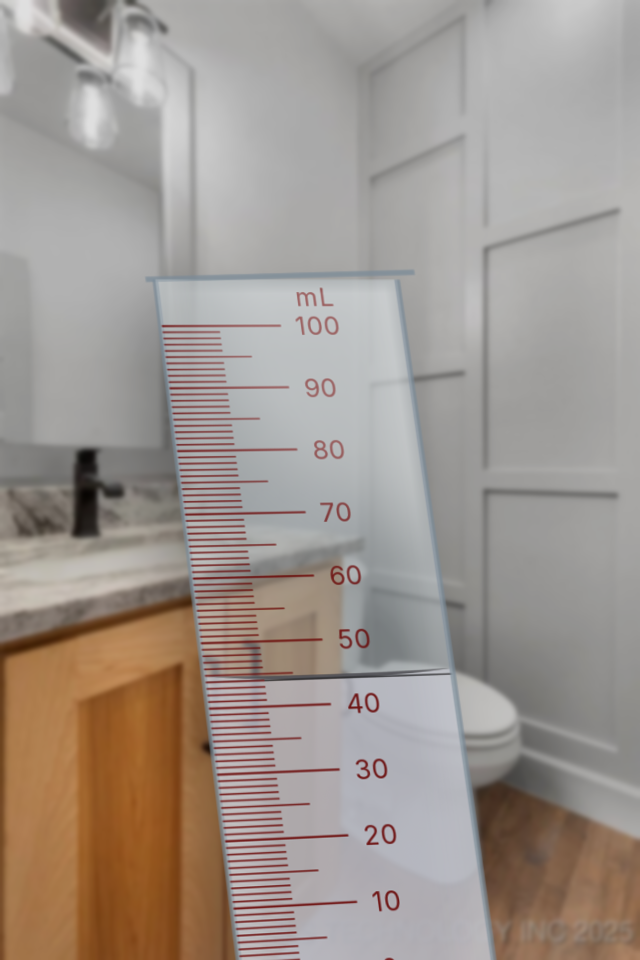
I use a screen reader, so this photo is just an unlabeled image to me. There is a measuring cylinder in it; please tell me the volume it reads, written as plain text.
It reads 44 mL
